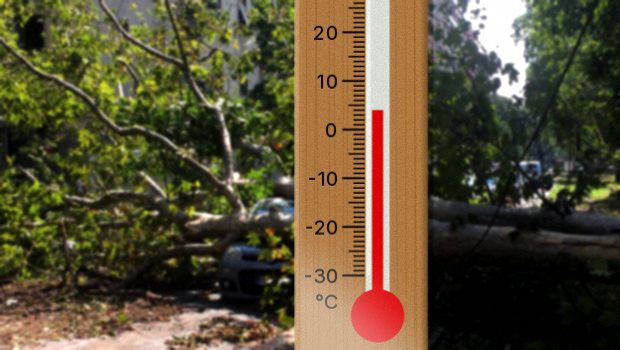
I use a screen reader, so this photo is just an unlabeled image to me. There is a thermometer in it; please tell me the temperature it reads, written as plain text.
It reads 4 °C
